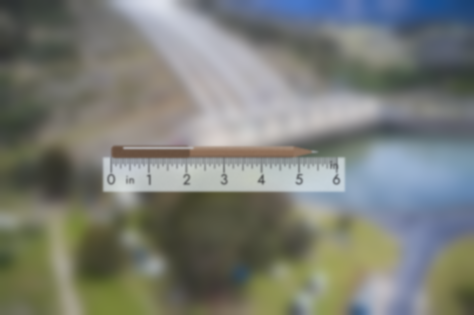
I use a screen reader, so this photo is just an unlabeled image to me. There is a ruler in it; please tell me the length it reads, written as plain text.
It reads 5.5 in
